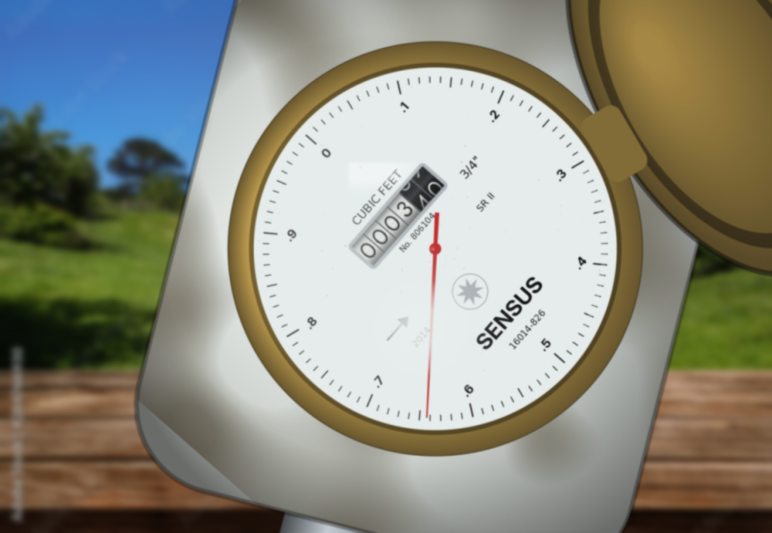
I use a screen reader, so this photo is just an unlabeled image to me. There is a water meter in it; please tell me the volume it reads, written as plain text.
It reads 339.64 ft³
